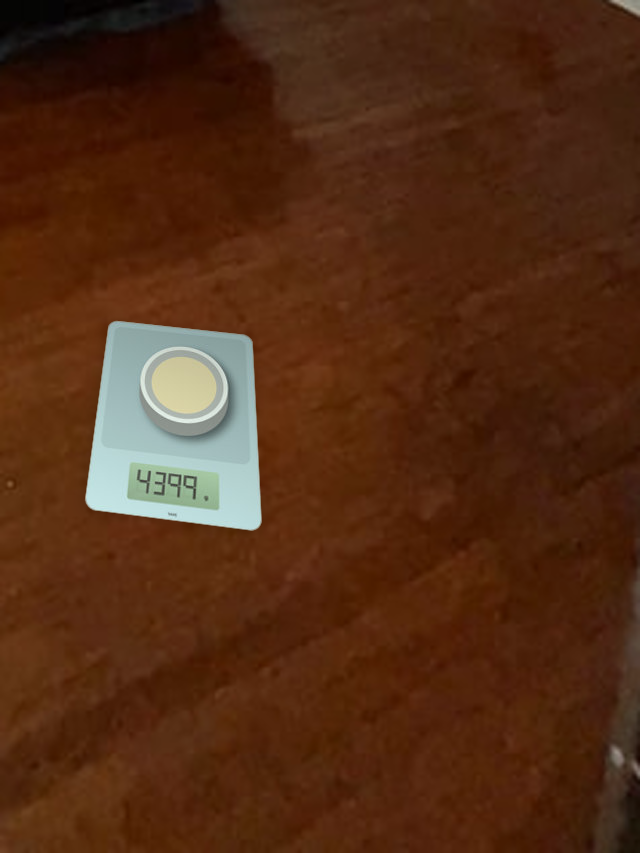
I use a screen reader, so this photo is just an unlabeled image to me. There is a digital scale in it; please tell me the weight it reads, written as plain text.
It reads 4399 g
